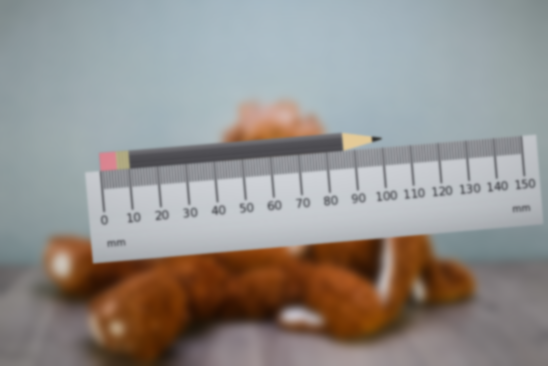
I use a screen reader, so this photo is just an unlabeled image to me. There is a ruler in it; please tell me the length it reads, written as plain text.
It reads 100 mm
